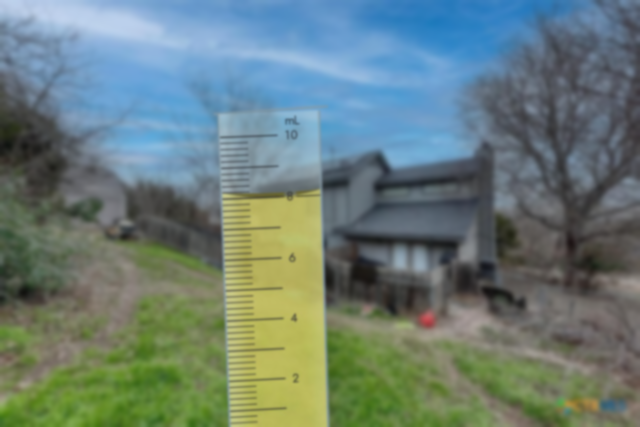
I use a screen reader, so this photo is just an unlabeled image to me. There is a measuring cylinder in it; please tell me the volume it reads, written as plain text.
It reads 8 mL
